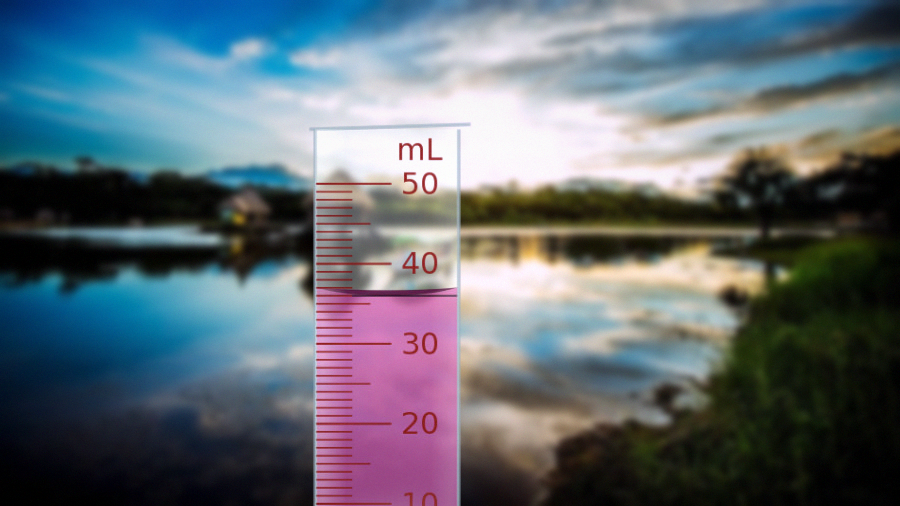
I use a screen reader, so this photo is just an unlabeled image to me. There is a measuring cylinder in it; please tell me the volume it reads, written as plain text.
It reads 36 mL
